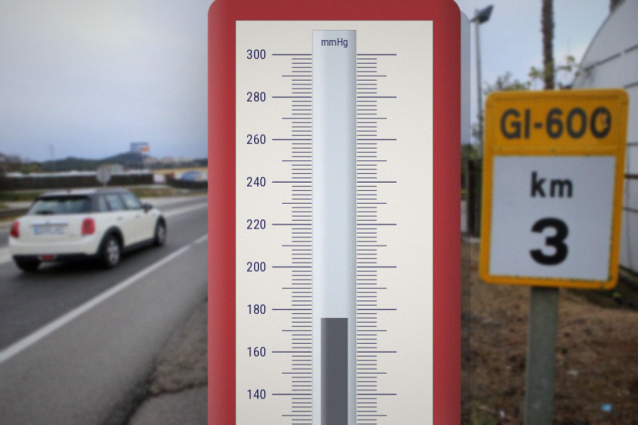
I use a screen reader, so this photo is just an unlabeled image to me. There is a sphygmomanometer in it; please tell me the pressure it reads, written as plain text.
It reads 176 mmHg
